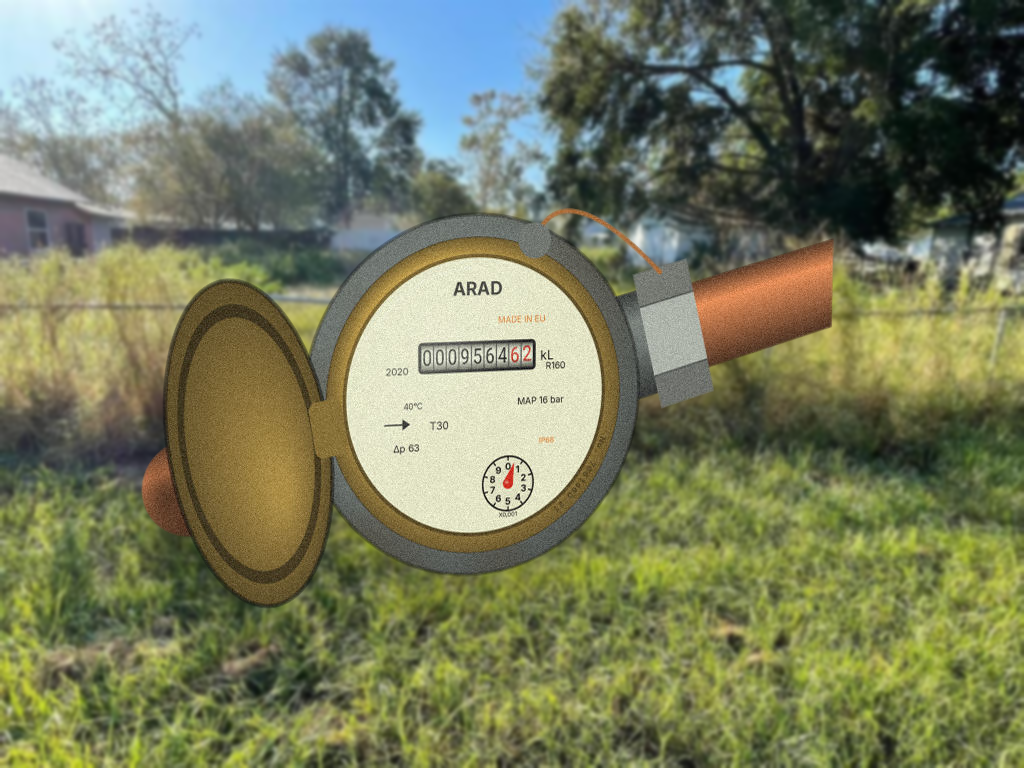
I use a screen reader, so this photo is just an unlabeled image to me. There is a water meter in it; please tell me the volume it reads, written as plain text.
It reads 9564.620 kL
